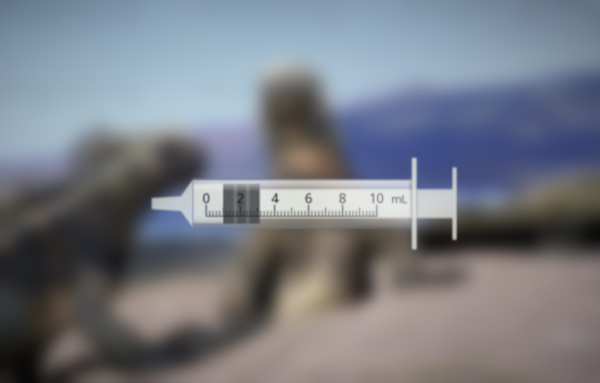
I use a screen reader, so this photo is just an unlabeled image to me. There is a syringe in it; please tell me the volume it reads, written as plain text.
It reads 1 mL
